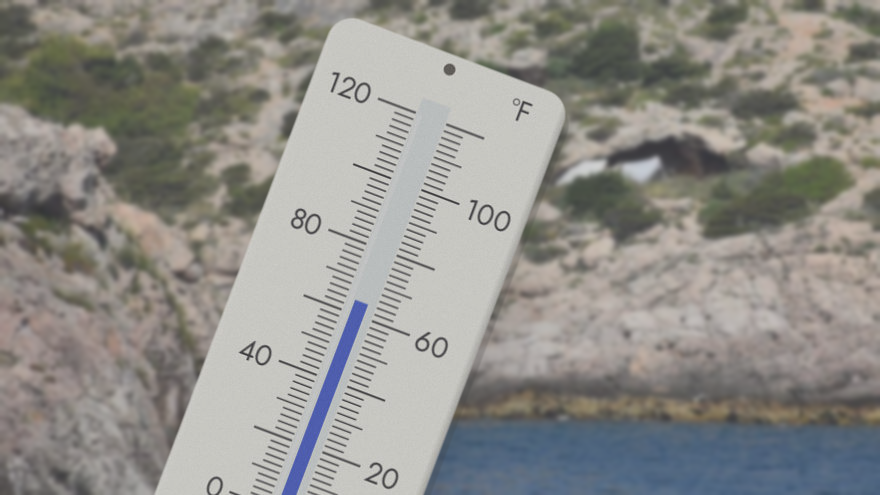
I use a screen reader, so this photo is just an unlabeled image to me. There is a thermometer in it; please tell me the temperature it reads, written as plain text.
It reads 64 °F
